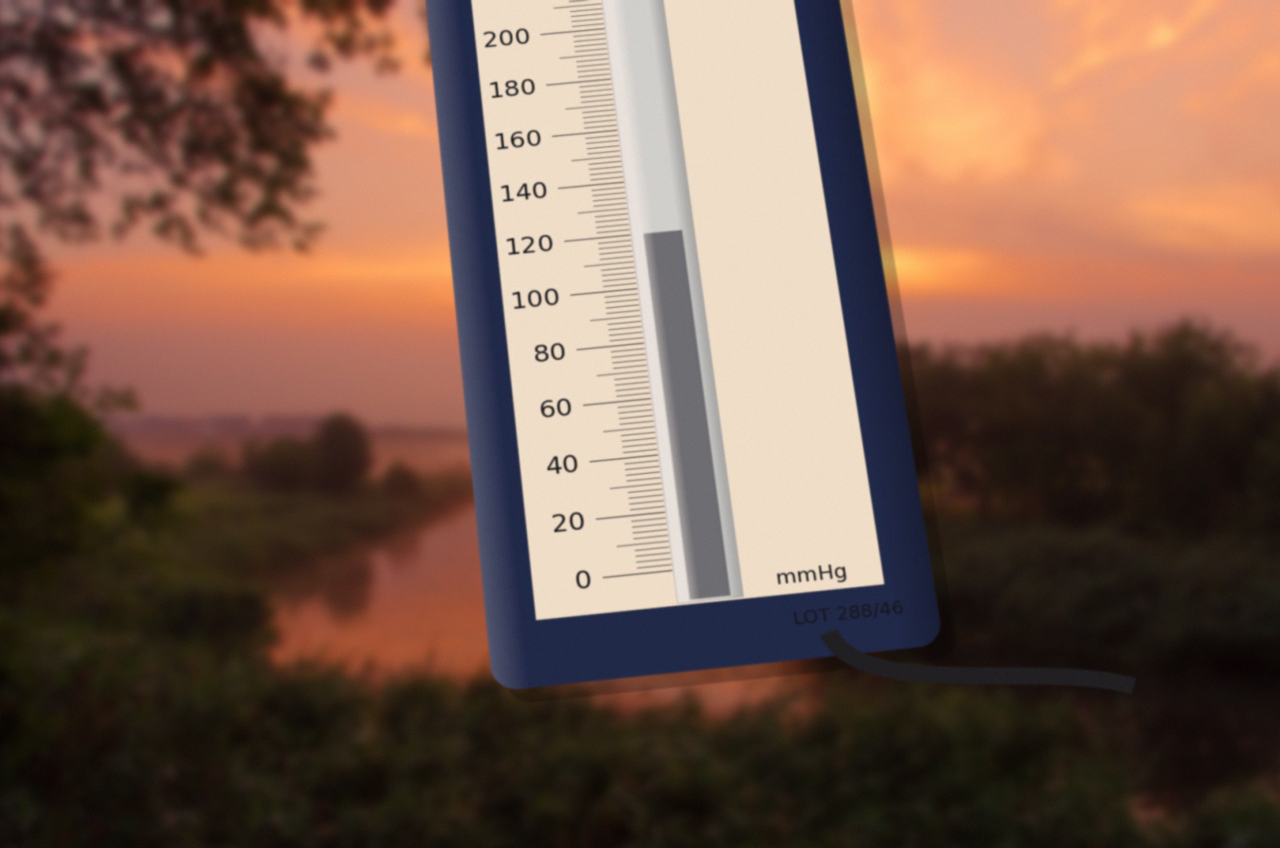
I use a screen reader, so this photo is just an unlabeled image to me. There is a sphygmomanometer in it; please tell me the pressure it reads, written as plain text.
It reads 120 mmHg
